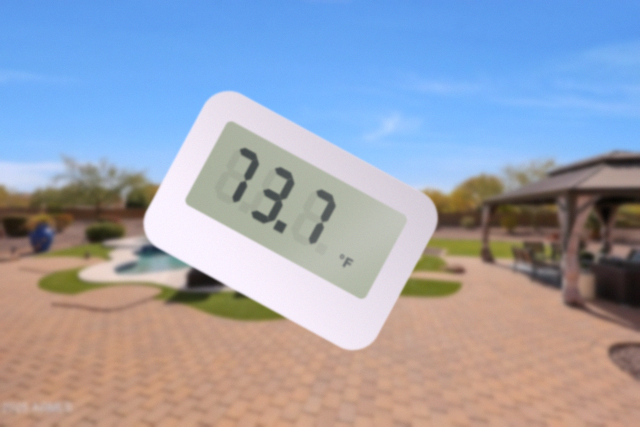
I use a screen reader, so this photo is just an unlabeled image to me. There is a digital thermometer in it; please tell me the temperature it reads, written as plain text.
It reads 73.7 °F
